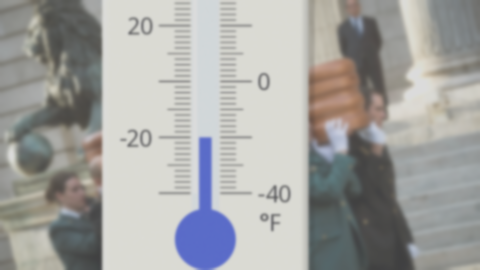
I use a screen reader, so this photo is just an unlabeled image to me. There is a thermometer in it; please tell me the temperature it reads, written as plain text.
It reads -20 °F
